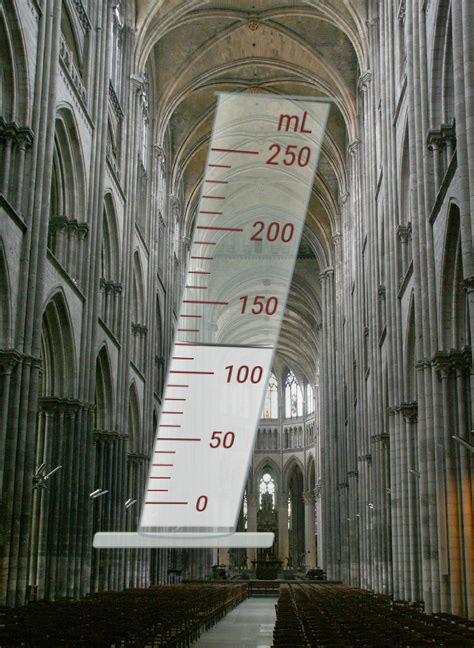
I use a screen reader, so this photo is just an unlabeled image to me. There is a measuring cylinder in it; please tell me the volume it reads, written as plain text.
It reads 120 mL
